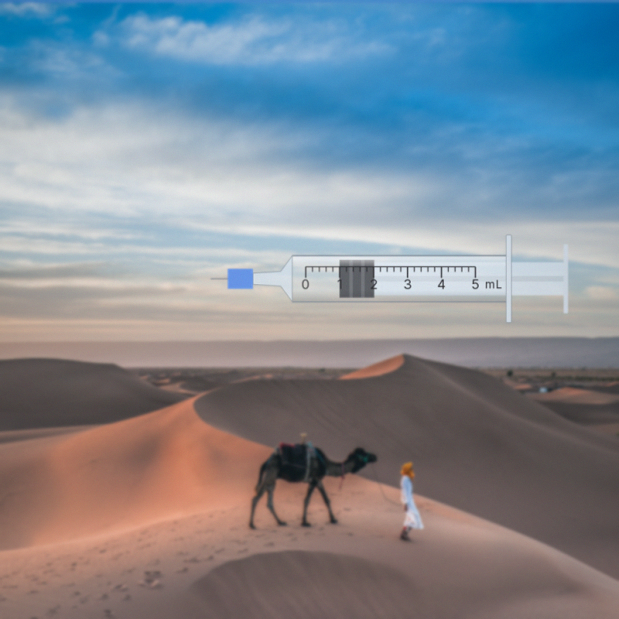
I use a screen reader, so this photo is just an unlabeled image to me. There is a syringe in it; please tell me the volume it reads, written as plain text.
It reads 1 mL
